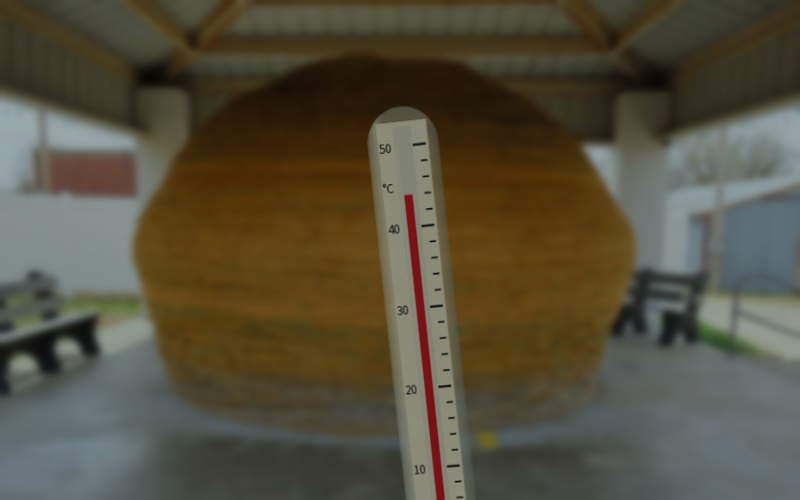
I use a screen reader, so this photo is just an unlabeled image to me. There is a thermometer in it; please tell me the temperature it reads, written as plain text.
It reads 44 °C
